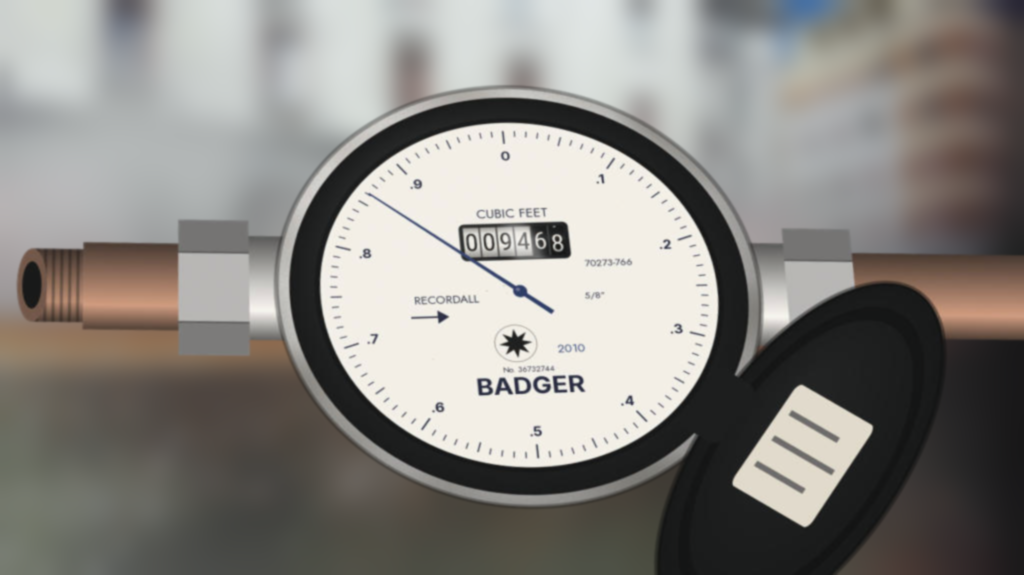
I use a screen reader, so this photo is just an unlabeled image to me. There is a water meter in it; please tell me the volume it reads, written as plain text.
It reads 9467.86 ft³
